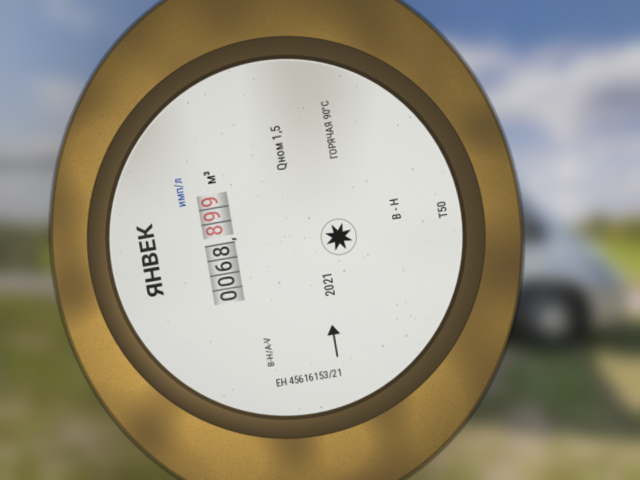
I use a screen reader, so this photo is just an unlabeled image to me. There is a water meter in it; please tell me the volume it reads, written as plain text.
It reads 68.899 m³
